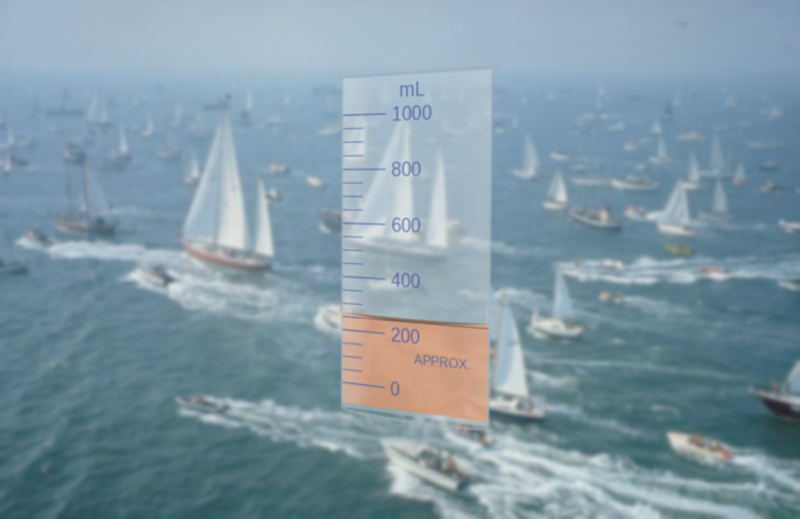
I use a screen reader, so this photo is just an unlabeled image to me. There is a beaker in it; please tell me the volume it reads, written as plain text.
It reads 250 mL
